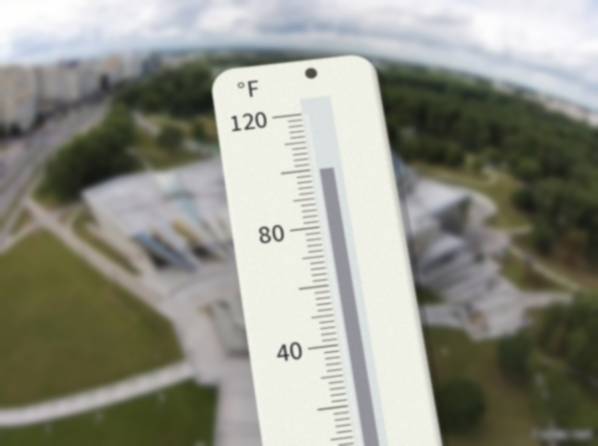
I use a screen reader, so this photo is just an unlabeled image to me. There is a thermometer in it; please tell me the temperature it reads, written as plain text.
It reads 100 °F
